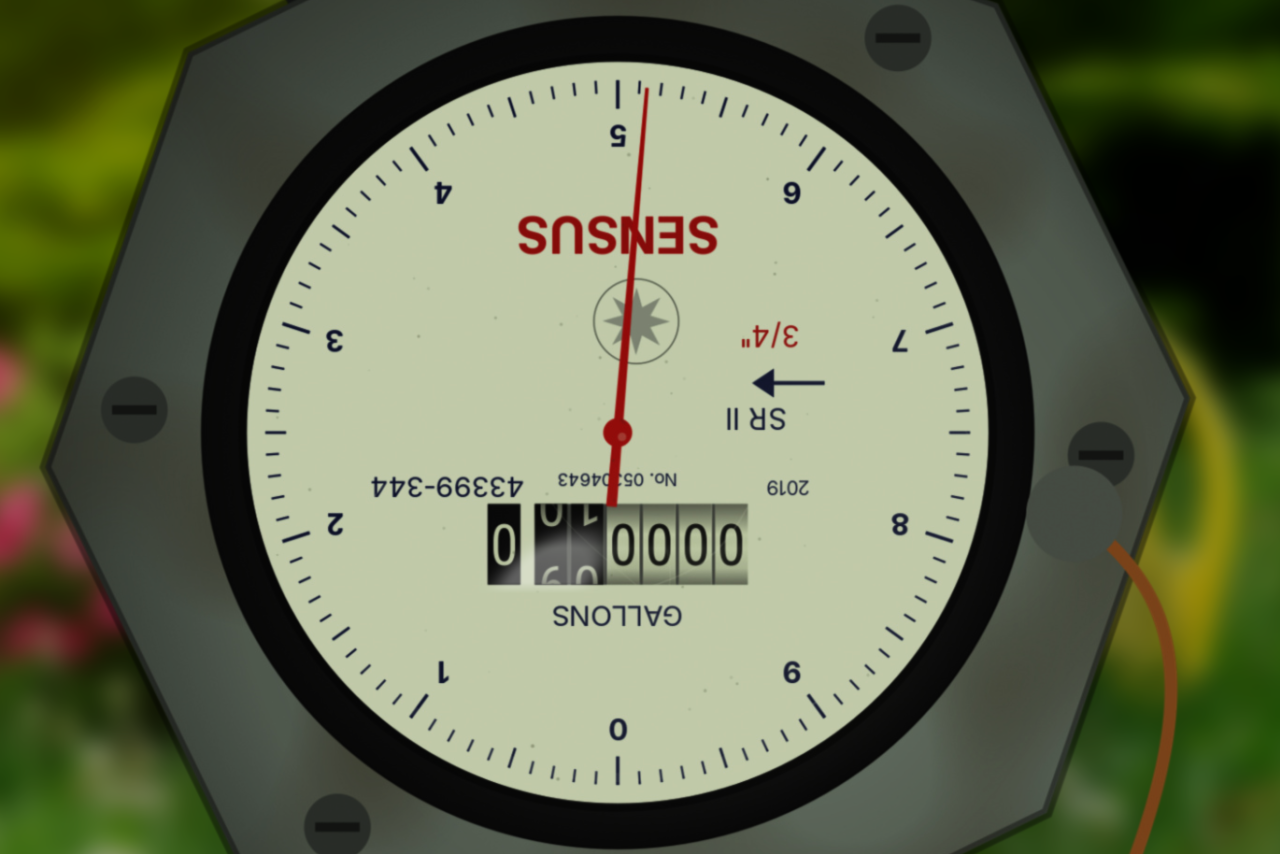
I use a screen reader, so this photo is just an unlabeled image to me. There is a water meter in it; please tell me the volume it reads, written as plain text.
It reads 95.1 gal
